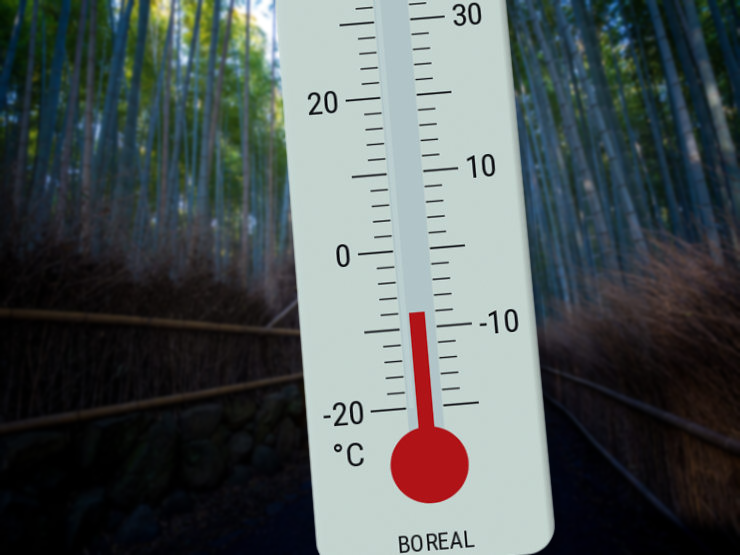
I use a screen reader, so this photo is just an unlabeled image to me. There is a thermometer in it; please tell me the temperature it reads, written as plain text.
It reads -8 °C
